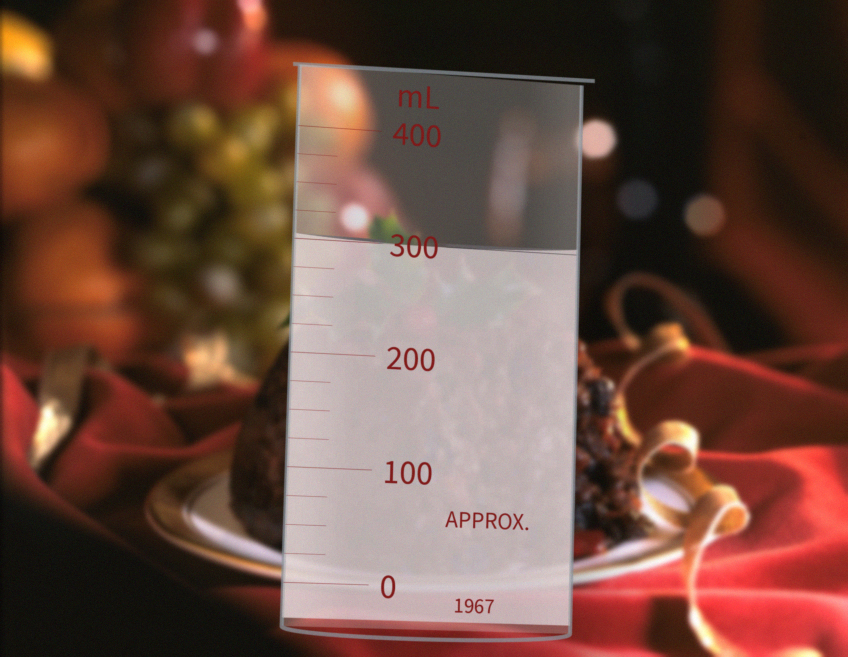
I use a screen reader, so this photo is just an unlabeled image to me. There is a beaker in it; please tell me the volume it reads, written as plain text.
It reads 300 mL
